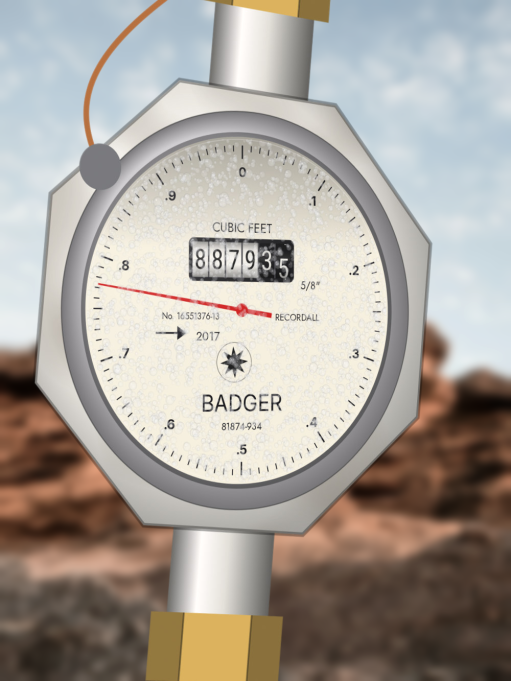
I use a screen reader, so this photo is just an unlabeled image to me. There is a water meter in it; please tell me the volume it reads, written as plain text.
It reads 887934.77 ft³
